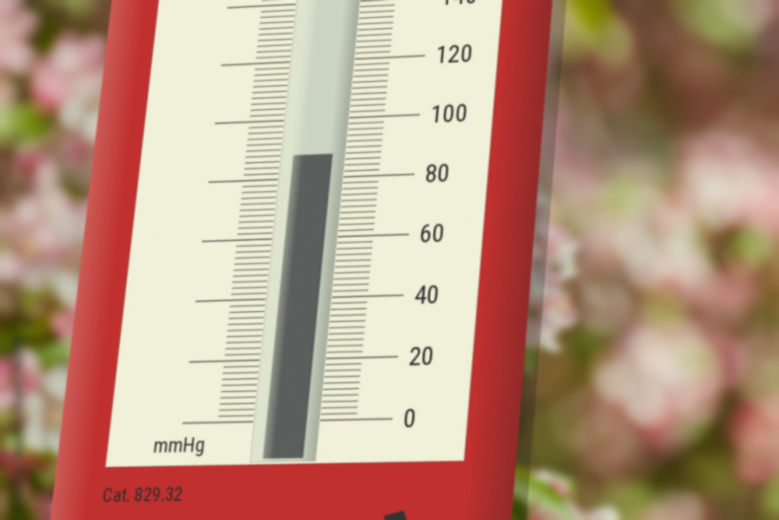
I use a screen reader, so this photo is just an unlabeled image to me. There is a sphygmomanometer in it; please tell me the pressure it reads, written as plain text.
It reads 88 mmHg
